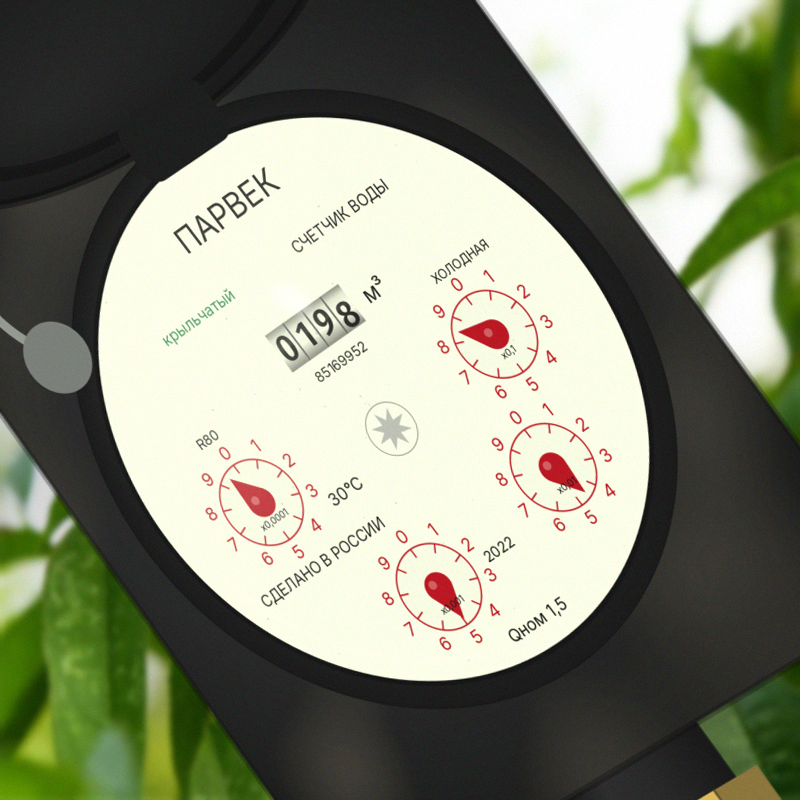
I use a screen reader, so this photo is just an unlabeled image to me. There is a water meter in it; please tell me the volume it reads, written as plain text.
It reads 197.8449 m³
